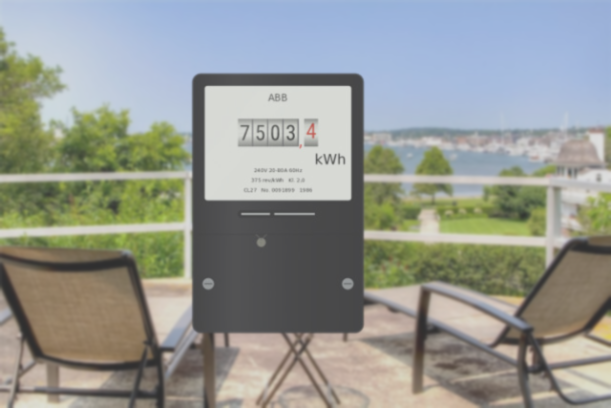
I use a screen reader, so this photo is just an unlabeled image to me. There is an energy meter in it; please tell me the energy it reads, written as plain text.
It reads 7503.4 kWh
